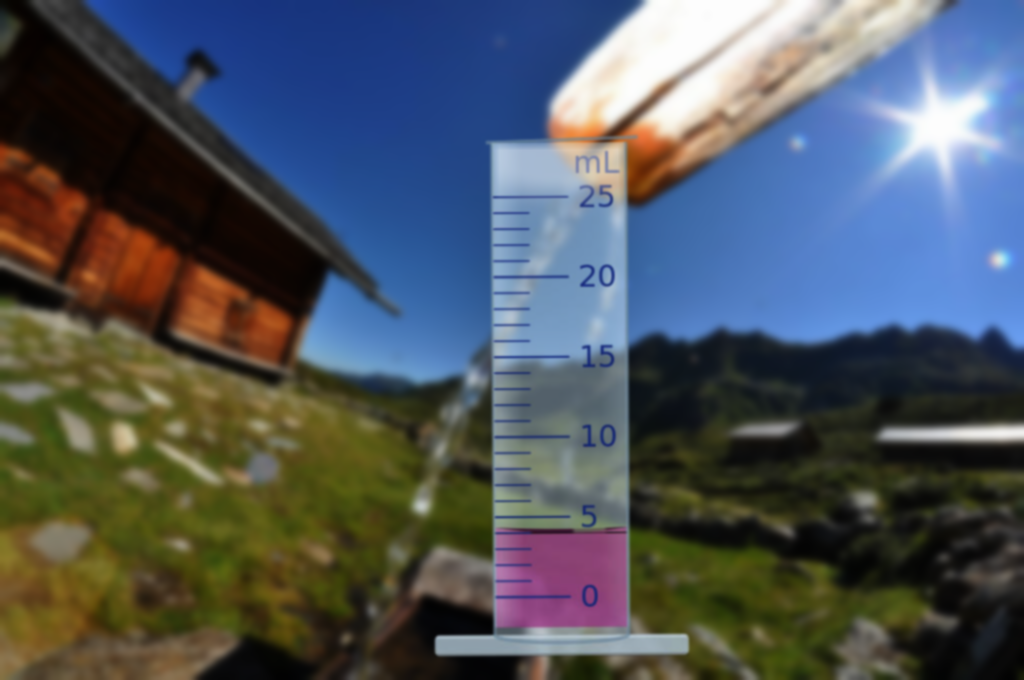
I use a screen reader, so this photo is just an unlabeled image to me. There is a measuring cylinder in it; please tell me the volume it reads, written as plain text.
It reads 4 mL
